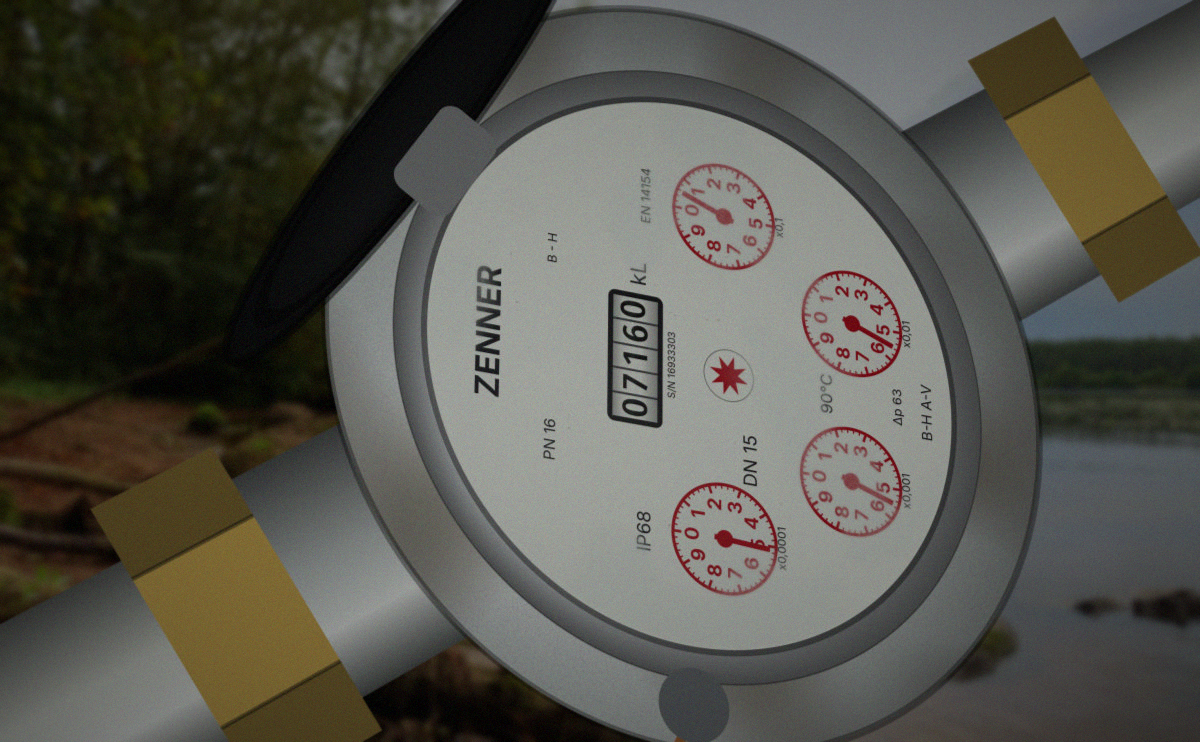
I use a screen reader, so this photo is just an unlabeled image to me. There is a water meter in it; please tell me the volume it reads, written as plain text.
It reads 7160.0555 kL
